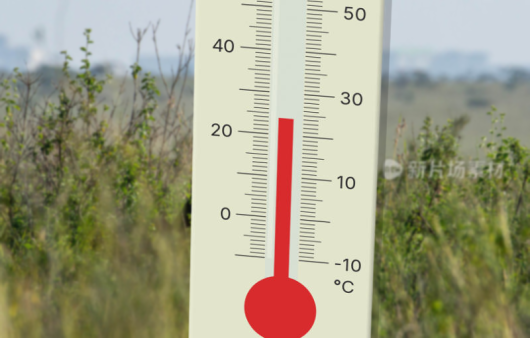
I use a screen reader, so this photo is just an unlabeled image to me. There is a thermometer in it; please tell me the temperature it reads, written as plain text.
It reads 24 °C
